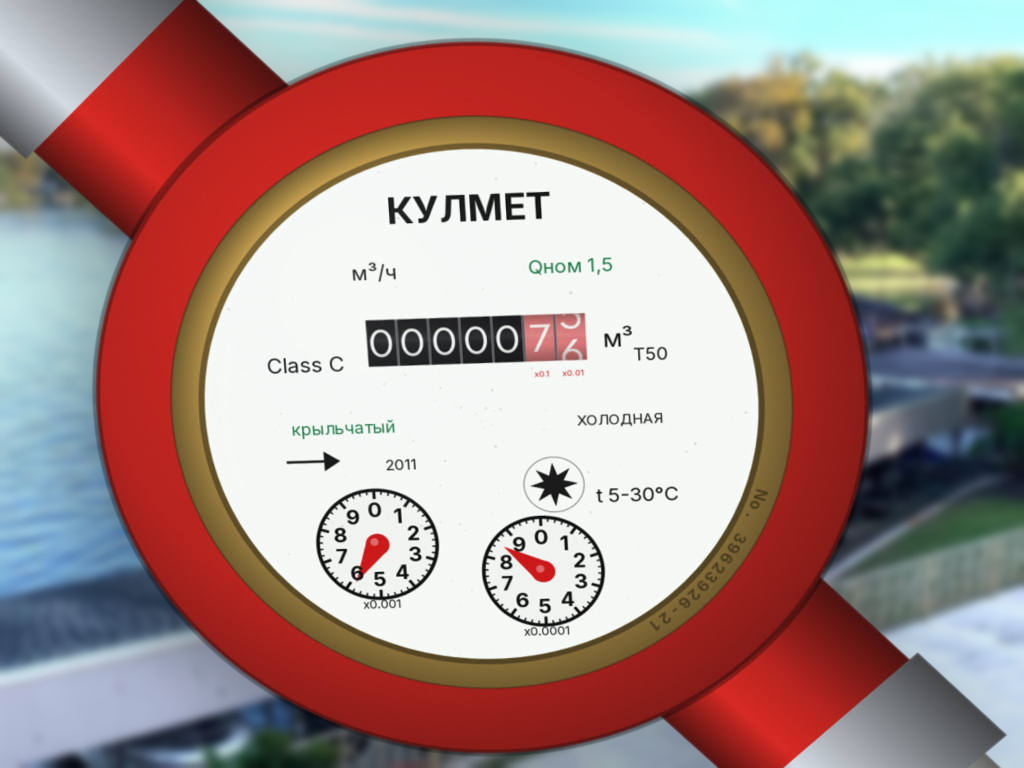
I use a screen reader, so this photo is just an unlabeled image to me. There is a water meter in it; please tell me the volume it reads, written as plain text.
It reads 0.7558 m³
